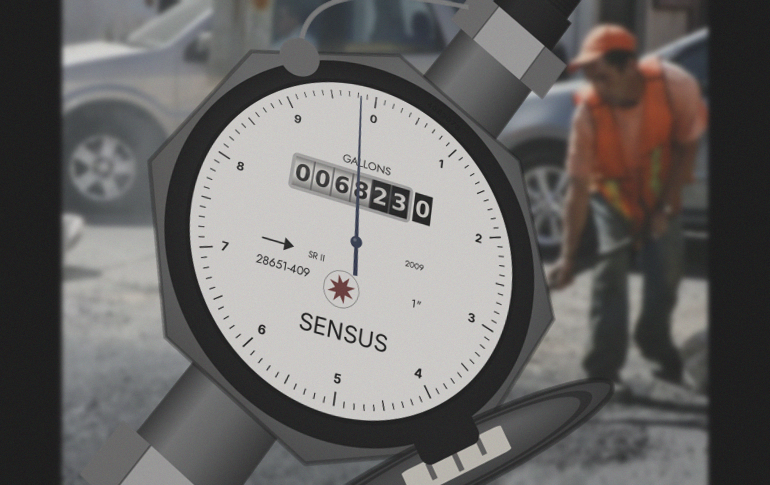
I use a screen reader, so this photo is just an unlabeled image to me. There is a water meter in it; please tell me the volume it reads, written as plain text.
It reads 68229.8 gal
